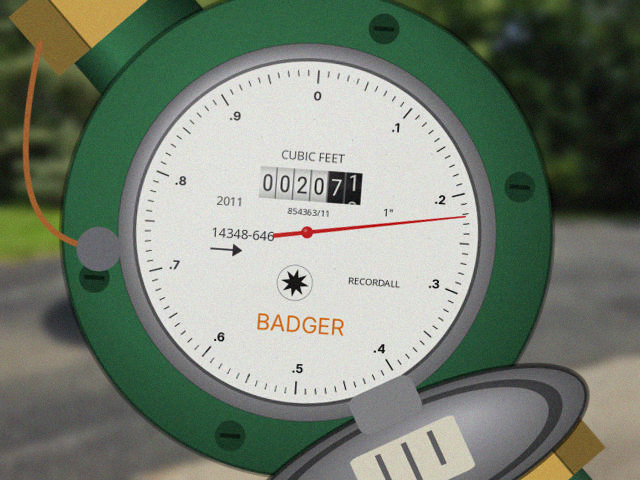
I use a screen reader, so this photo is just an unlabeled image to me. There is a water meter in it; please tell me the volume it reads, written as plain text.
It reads 2071.22 ft³
